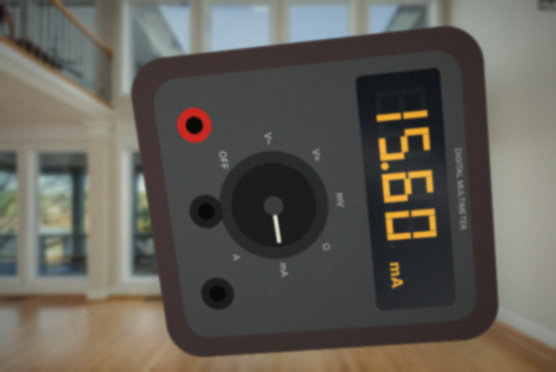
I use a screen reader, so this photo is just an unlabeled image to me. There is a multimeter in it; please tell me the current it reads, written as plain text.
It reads 15.60 mA
